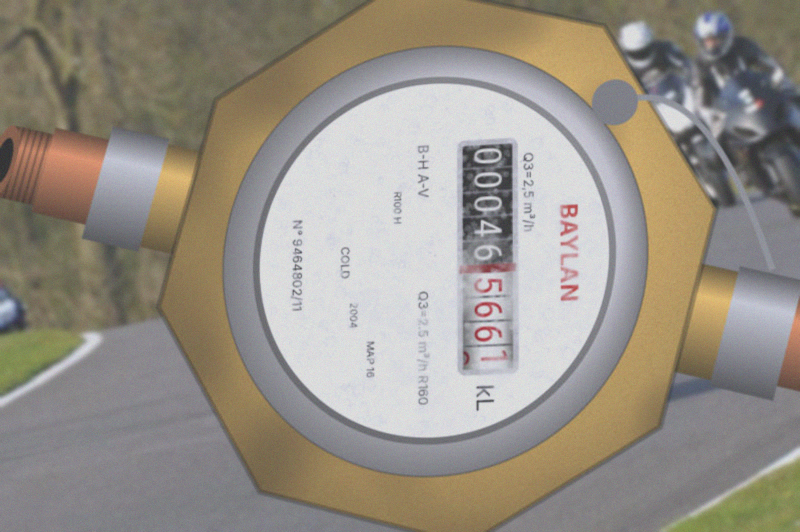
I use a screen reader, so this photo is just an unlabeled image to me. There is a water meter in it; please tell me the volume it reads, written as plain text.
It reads 46.5661 kL
